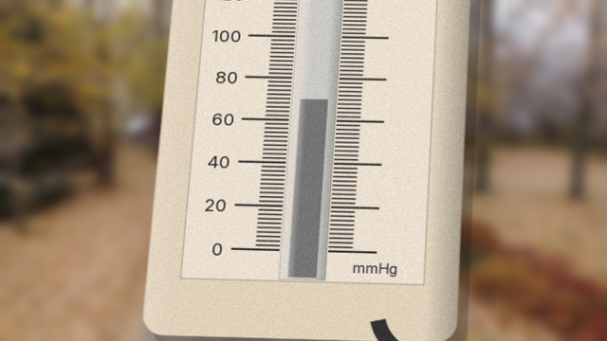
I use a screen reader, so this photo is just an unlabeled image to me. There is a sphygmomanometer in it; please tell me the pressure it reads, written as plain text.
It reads 70 mmHg
